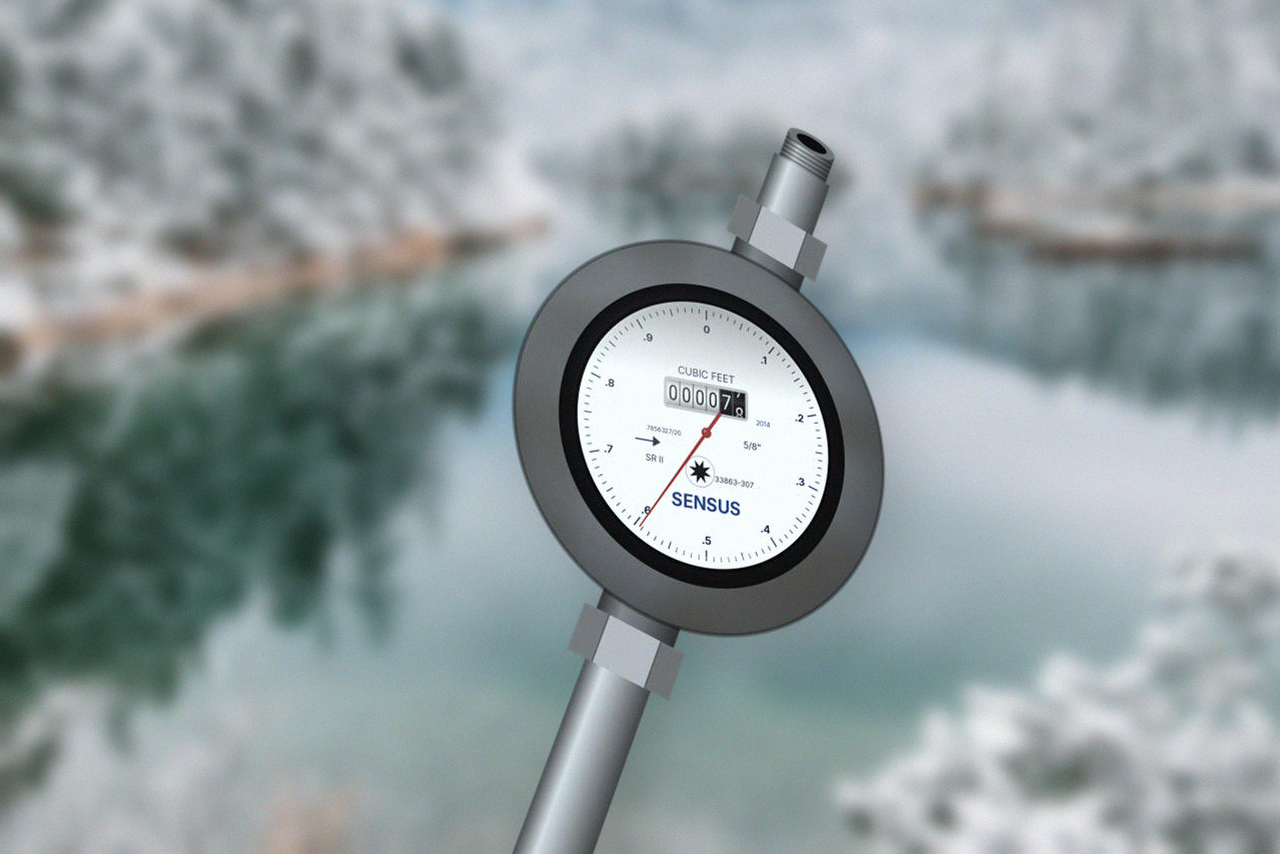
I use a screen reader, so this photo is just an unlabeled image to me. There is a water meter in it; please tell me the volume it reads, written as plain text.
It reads 77.59 ft³
